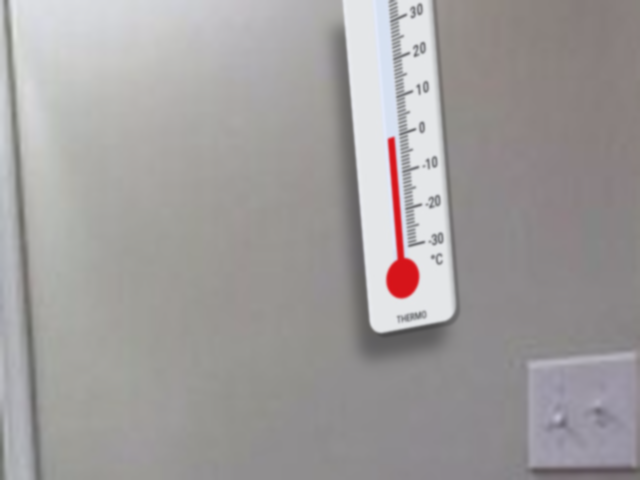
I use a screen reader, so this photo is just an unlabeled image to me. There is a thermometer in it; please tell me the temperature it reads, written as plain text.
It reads 0 °C
